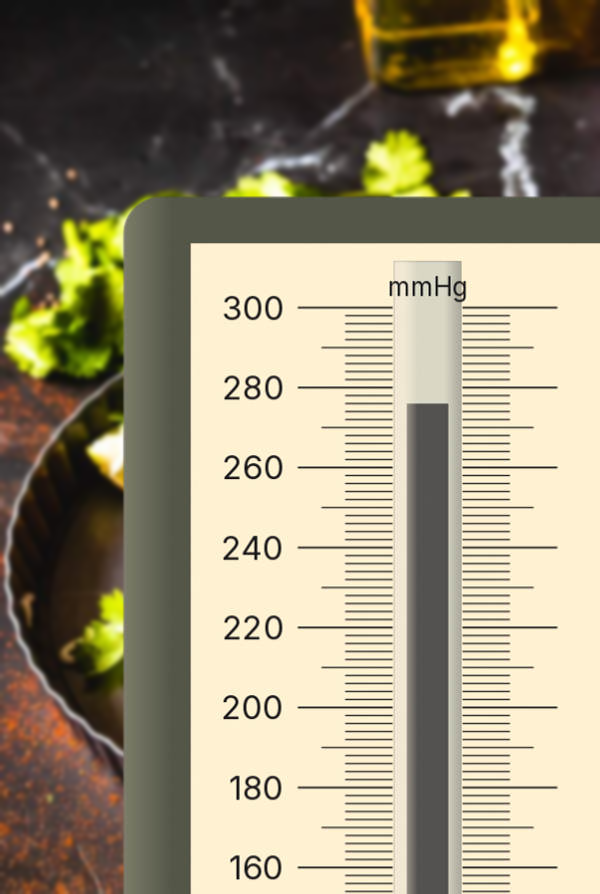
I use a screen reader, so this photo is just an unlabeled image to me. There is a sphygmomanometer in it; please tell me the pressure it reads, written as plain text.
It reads 276 mmHg
